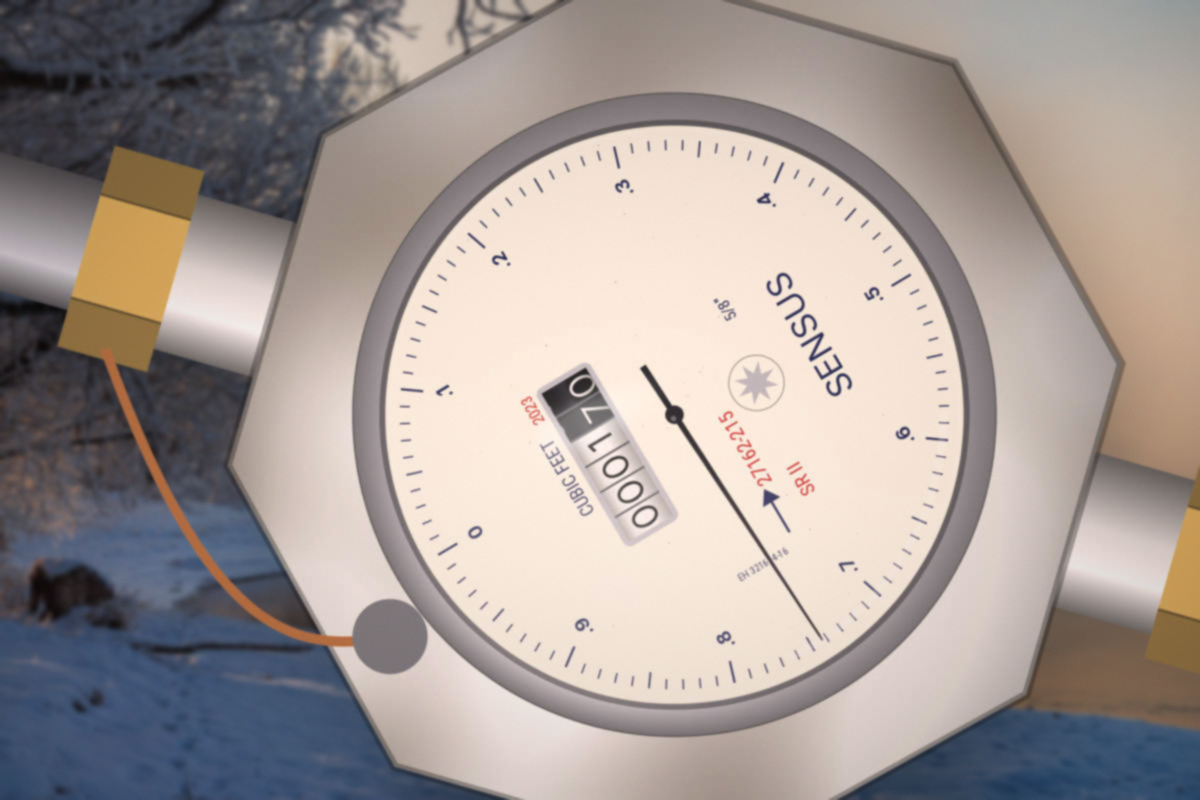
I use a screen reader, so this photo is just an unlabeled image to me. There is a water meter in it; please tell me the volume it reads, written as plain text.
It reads 169.74 ft³
